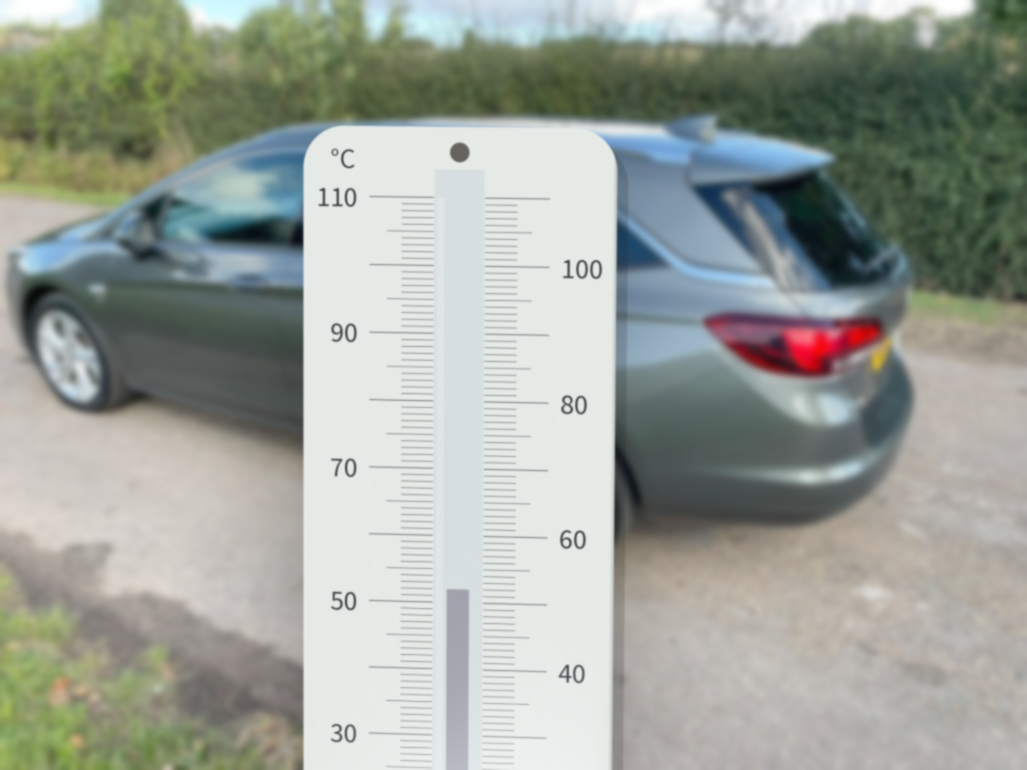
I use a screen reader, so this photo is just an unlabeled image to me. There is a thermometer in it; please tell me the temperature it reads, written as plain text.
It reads 52 °C
